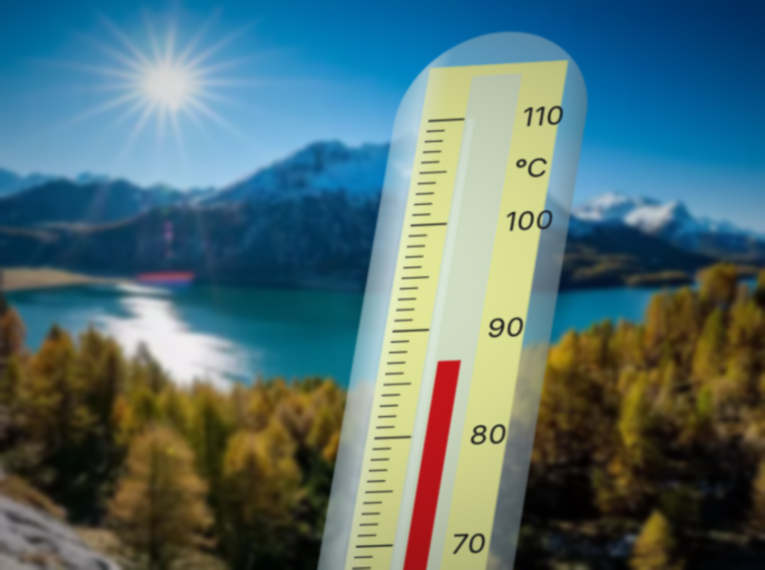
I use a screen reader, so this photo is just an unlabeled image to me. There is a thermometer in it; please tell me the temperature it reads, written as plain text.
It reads 87 °C
